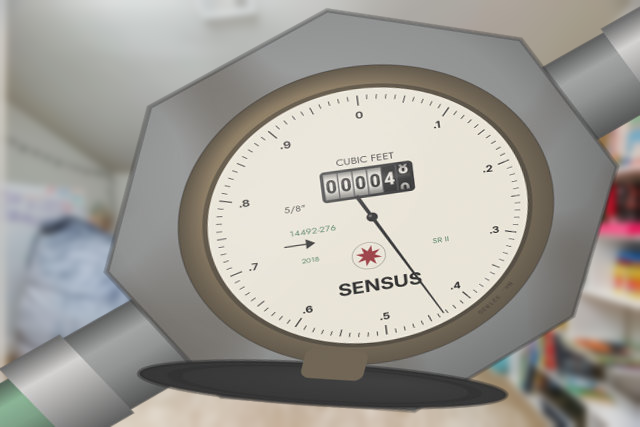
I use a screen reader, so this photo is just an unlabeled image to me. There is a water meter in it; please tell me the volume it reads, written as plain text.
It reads 48.43 ft³
